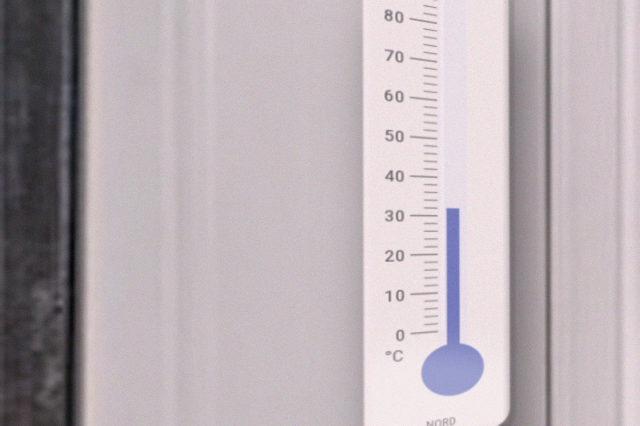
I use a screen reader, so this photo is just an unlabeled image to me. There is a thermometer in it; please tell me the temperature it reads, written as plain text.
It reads 32 °C
